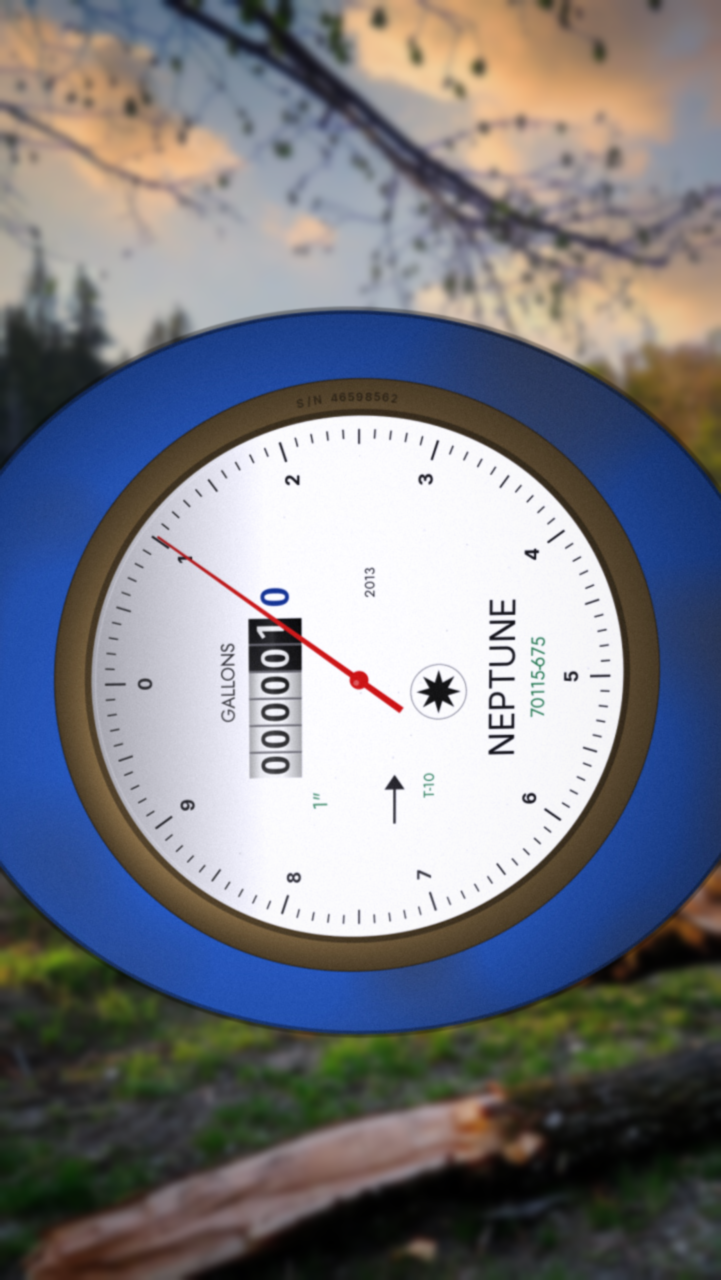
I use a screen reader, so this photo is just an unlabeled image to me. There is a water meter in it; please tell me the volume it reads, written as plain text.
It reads 11.0 gal
